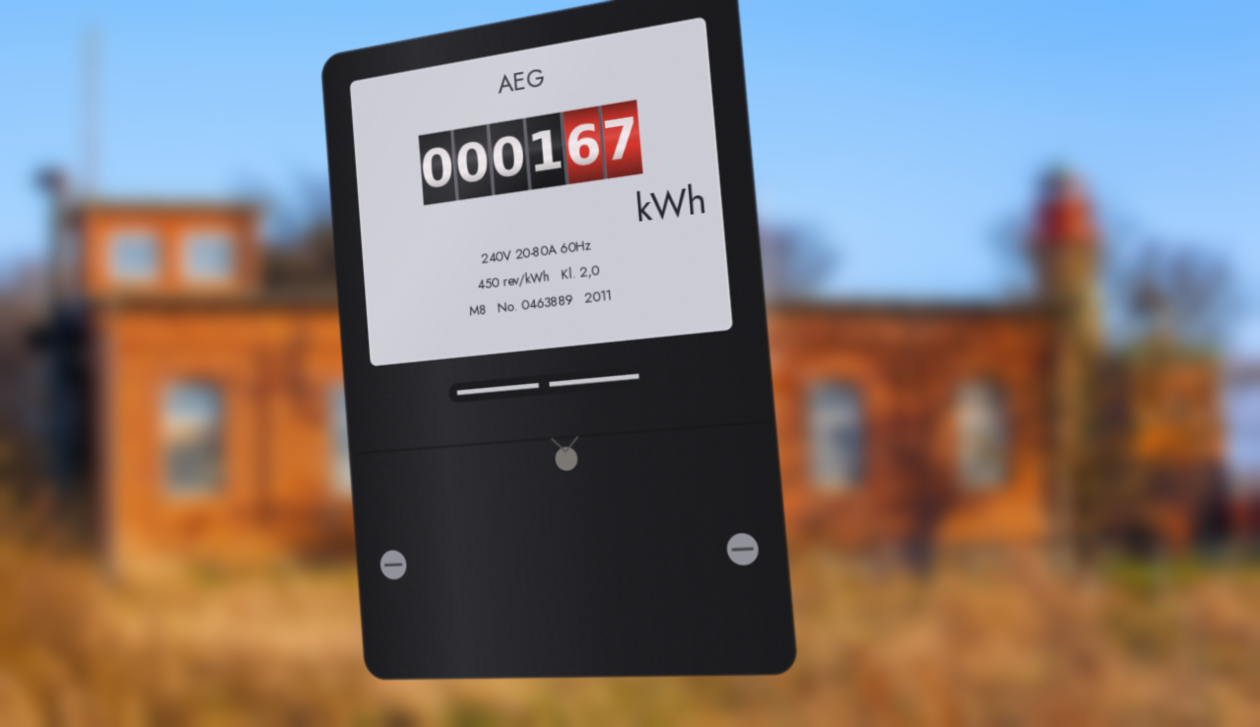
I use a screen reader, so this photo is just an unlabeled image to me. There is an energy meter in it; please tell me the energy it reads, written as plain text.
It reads 1.67 kWh
